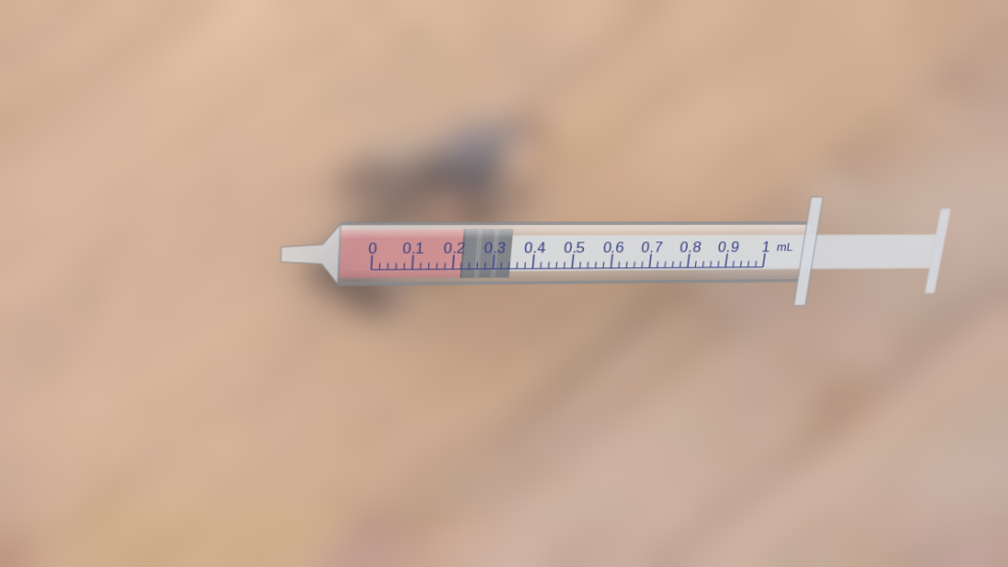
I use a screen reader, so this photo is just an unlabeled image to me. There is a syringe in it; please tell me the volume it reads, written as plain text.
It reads 0.22 mL
